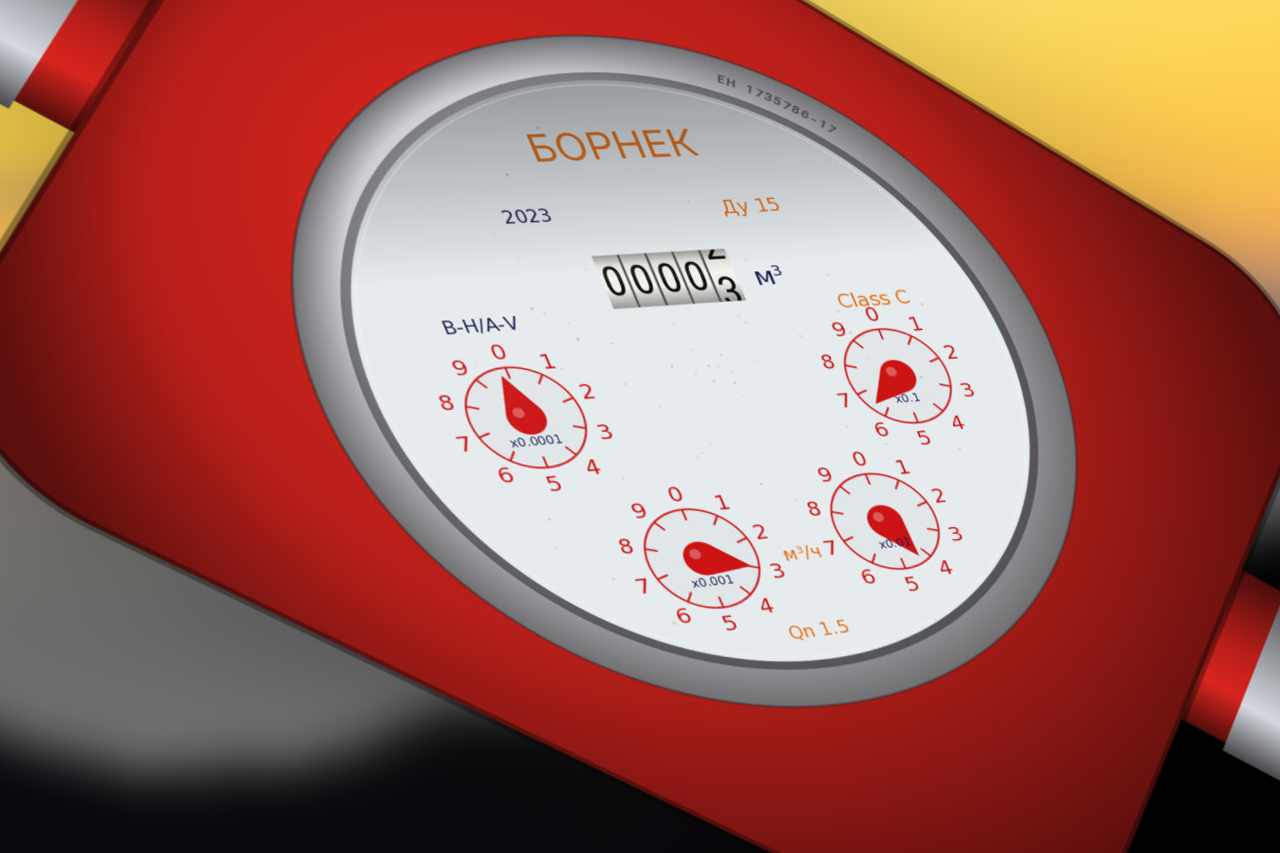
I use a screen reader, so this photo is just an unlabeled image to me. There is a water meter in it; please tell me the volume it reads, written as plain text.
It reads 2.6429 m³
